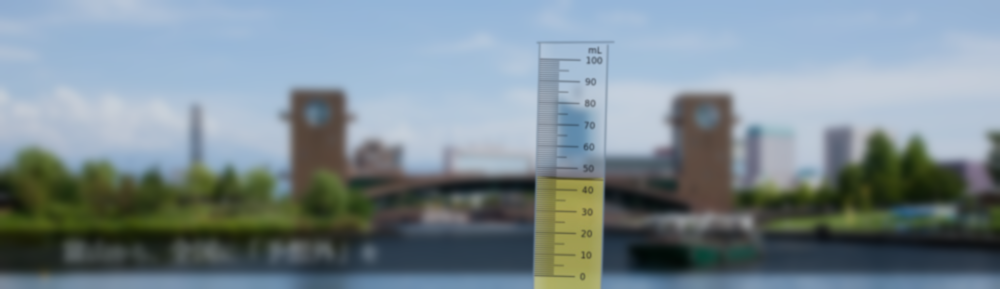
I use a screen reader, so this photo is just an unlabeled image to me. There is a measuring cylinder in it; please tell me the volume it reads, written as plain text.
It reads 45 mL
